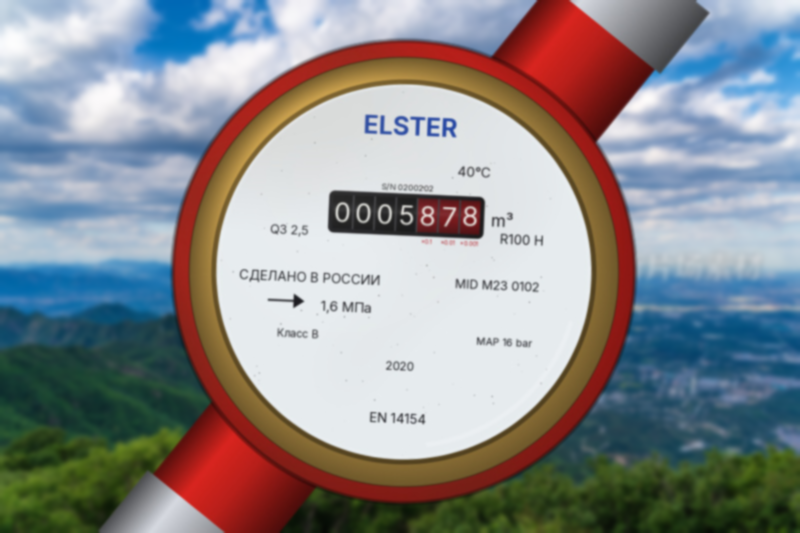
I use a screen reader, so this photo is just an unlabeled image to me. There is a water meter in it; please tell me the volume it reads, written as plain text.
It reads 5.878 m³
